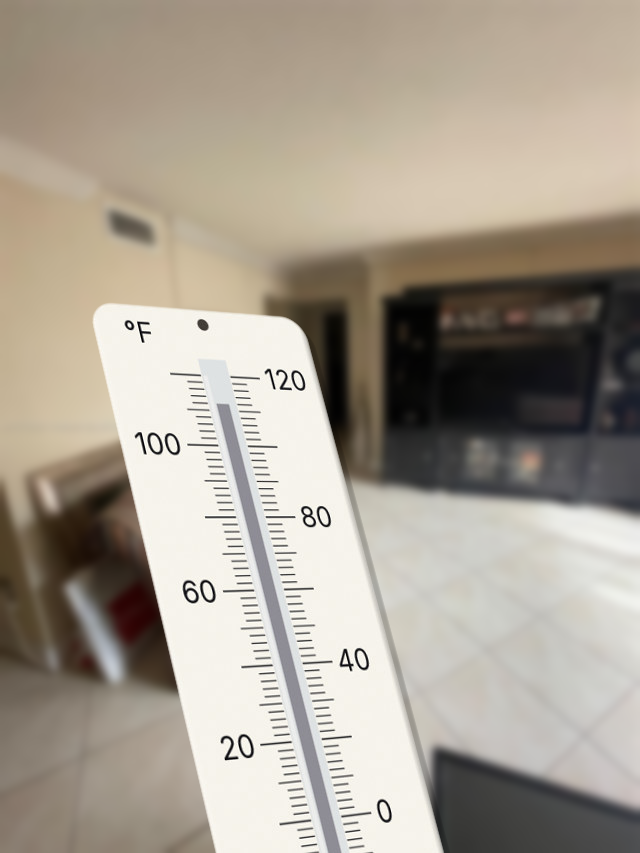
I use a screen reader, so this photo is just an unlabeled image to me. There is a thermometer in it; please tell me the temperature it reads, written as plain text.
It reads 112 °F
